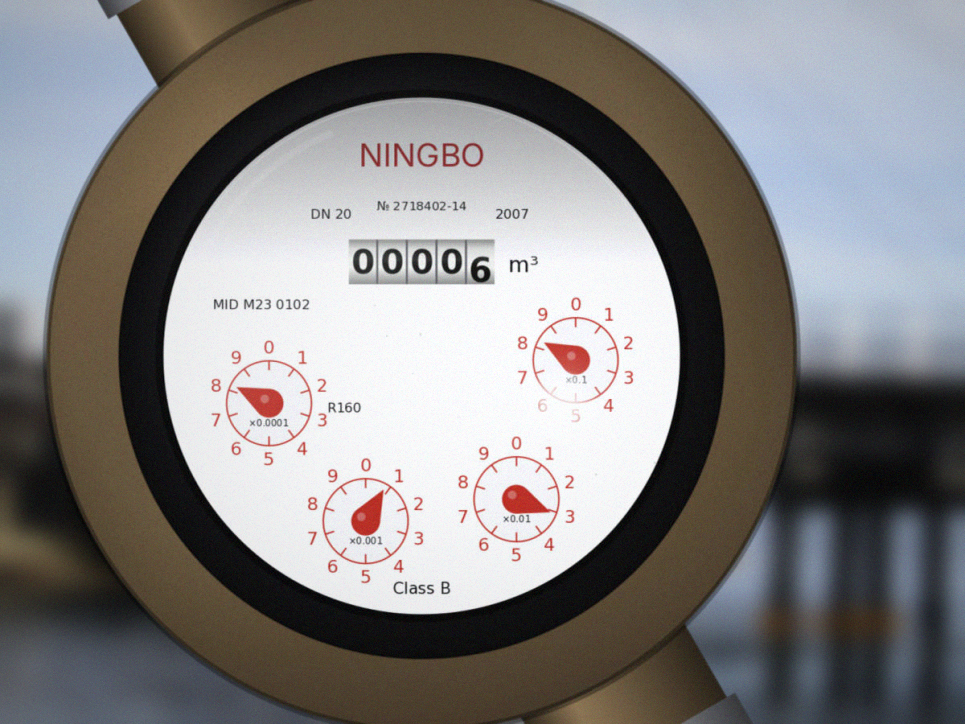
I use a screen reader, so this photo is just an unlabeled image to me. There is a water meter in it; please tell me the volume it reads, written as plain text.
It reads 5.8308 m³
